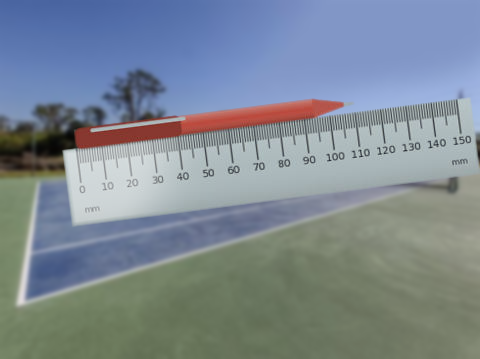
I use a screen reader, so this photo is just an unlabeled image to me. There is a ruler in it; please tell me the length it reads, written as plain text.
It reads 110 mm
